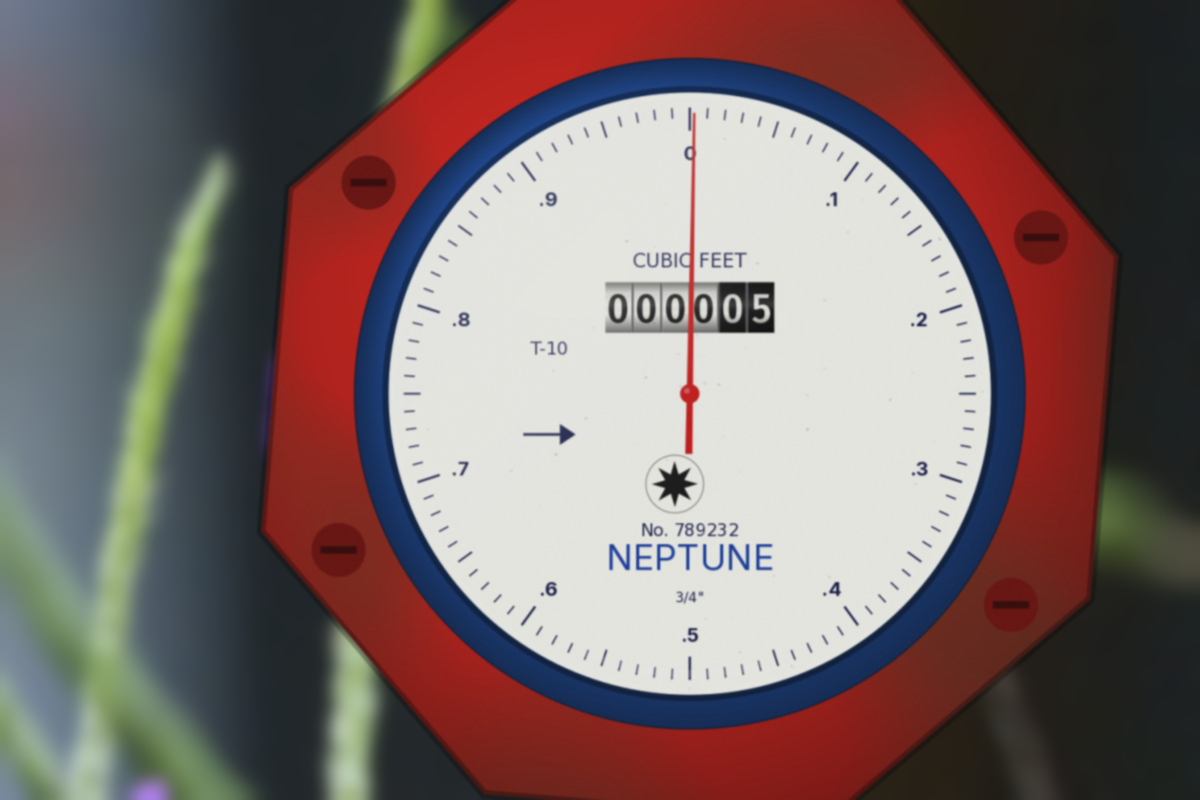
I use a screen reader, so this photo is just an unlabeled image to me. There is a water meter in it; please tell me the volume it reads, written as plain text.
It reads 5.00 ft³
